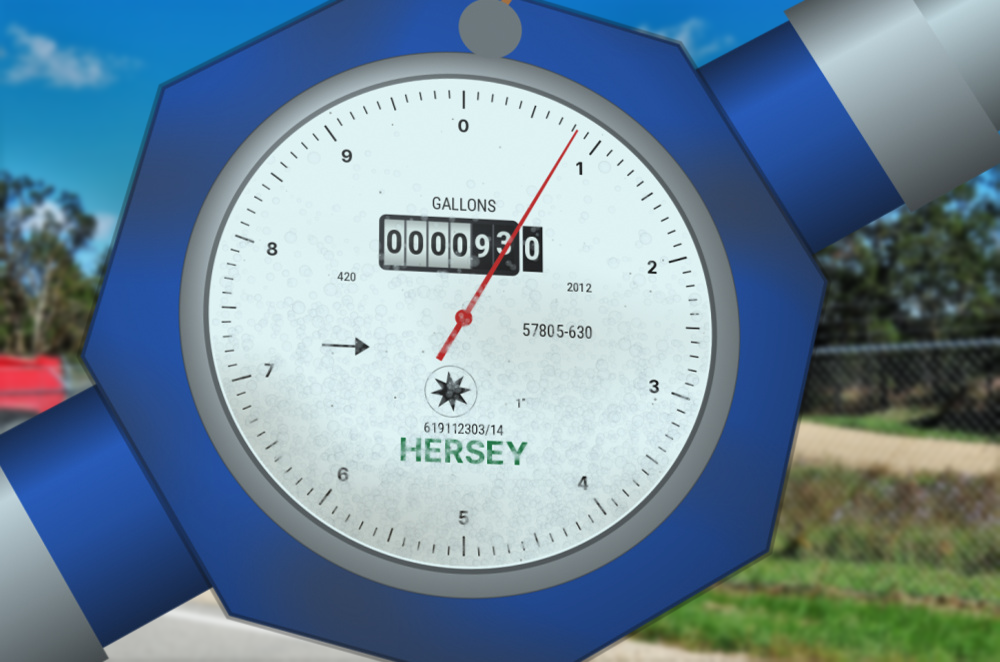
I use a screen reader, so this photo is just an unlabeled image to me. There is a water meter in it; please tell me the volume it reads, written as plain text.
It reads 930.8 gal
